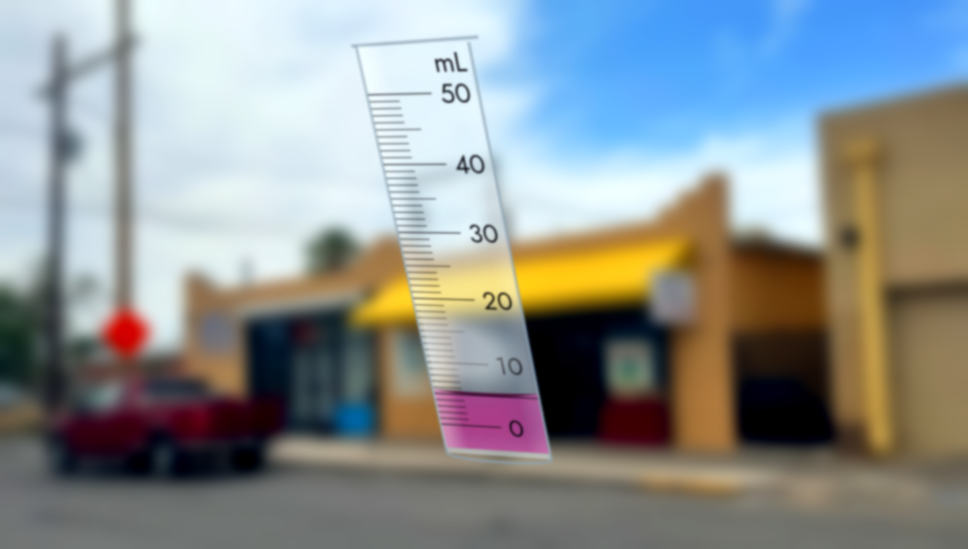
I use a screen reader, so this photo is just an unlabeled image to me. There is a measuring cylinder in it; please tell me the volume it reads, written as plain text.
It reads 5 mL
